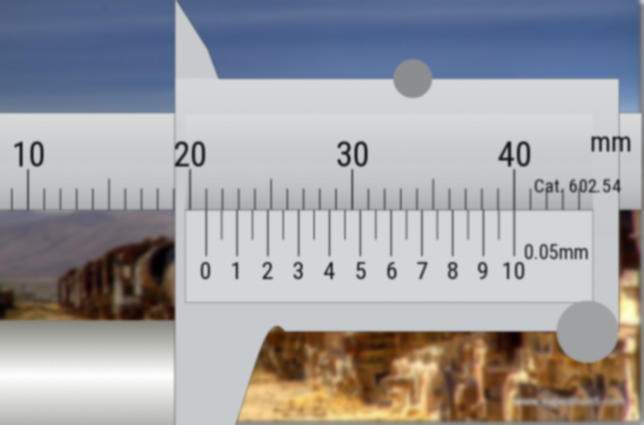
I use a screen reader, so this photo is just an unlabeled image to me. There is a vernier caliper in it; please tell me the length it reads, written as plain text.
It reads 21.0 mm
